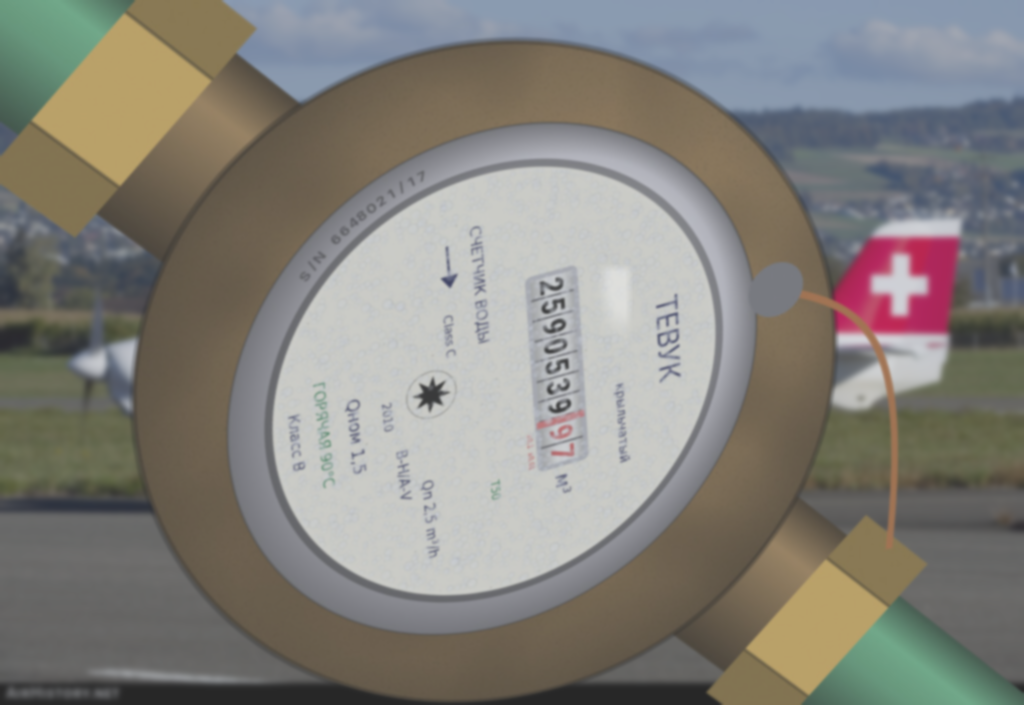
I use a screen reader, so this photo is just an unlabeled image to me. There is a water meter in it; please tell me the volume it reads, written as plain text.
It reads 2590539.97 m³
